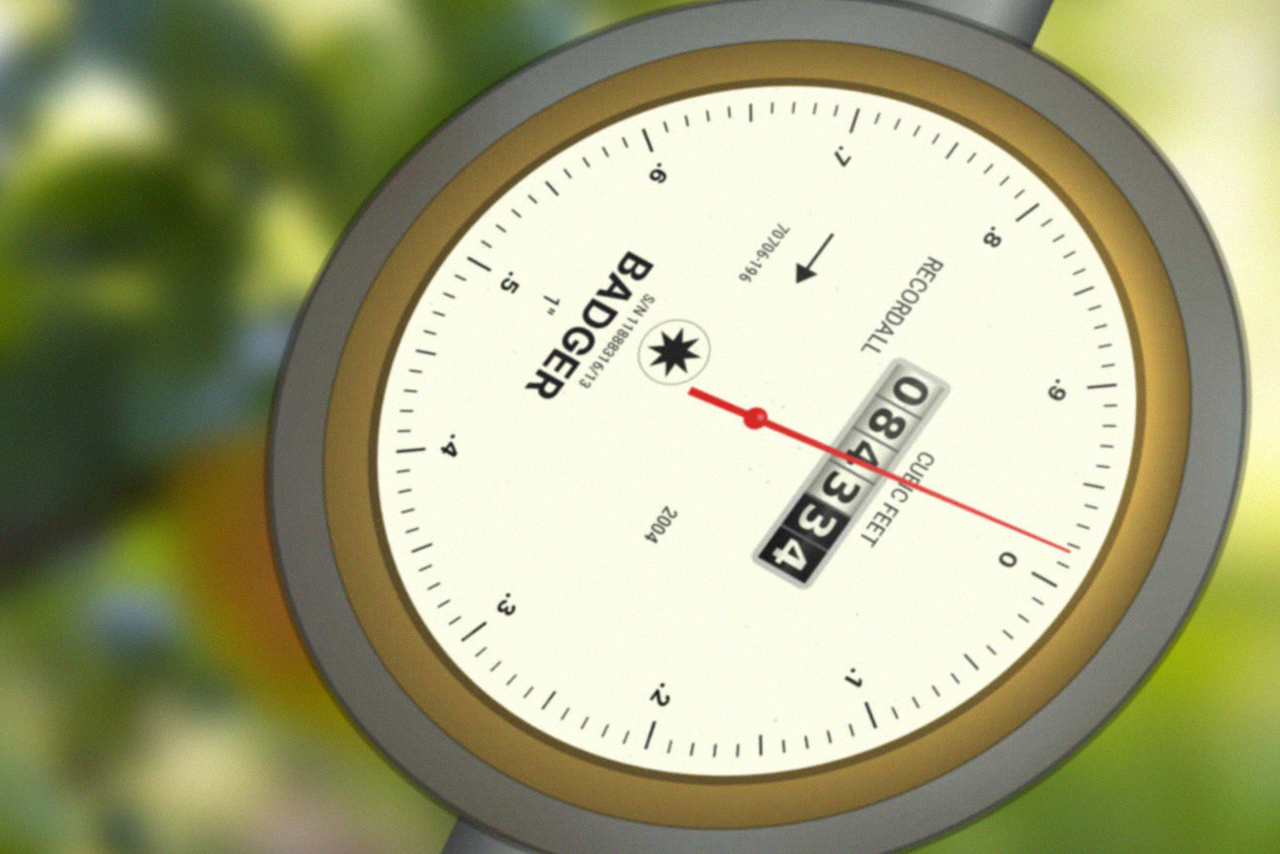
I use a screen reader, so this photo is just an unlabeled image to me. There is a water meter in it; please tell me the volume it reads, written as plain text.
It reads 84333.98 ft³
